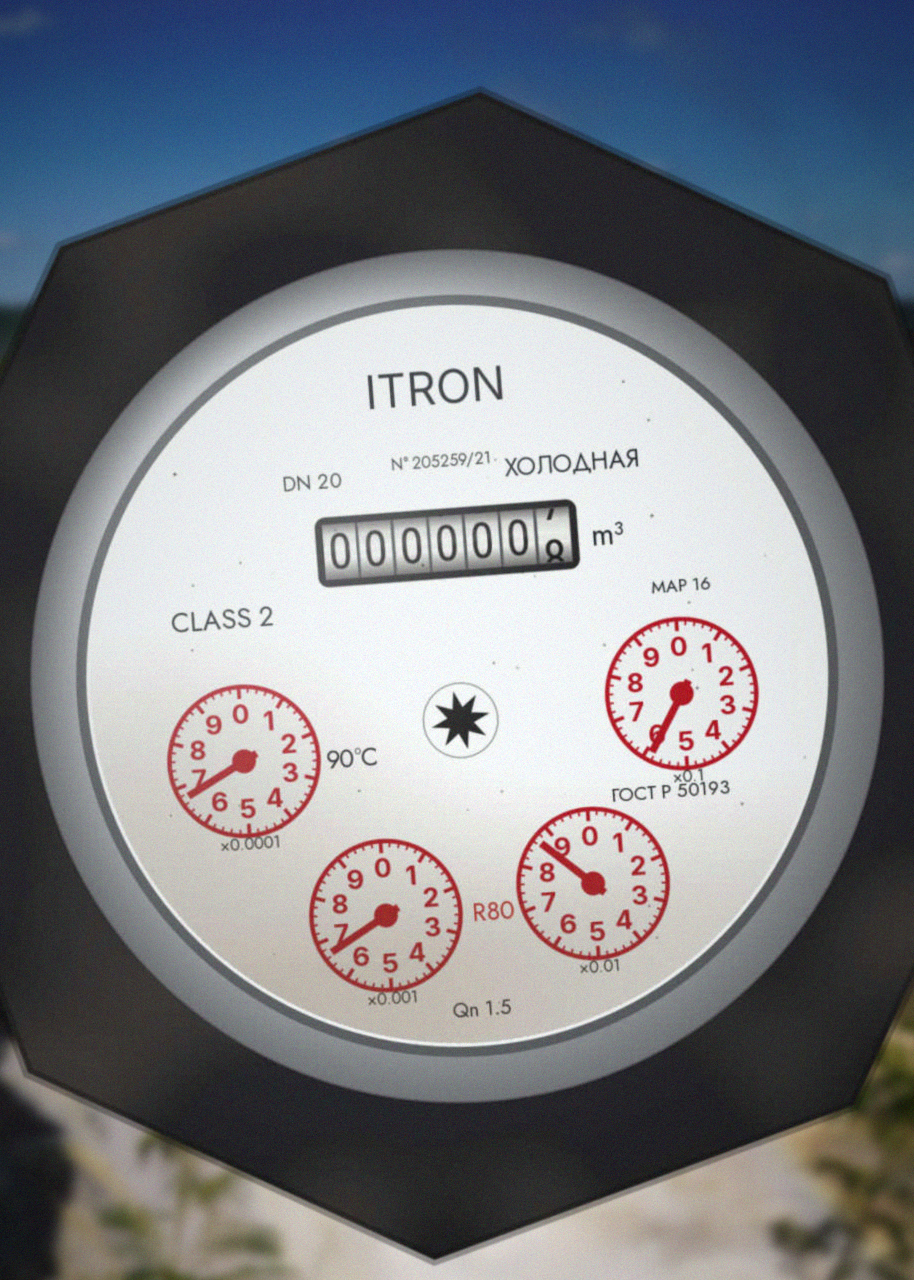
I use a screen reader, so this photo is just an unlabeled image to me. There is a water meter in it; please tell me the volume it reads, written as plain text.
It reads 7.5866 m³
